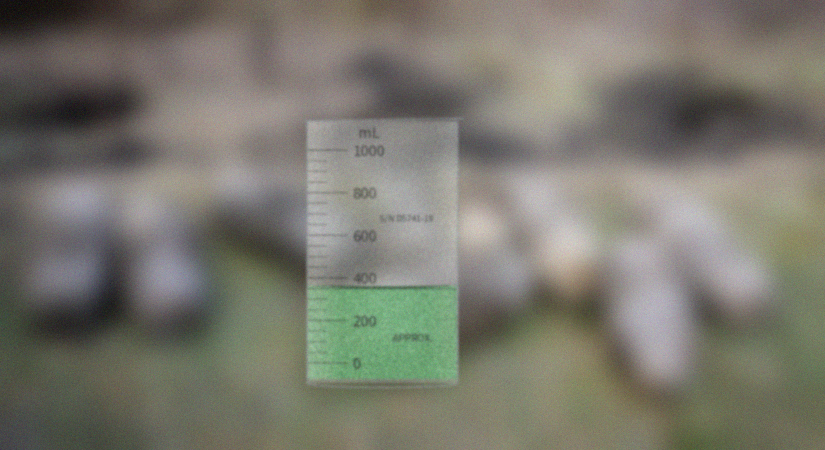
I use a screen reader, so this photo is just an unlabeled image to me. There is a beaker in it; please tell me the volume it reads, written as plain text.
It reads 350 mL
